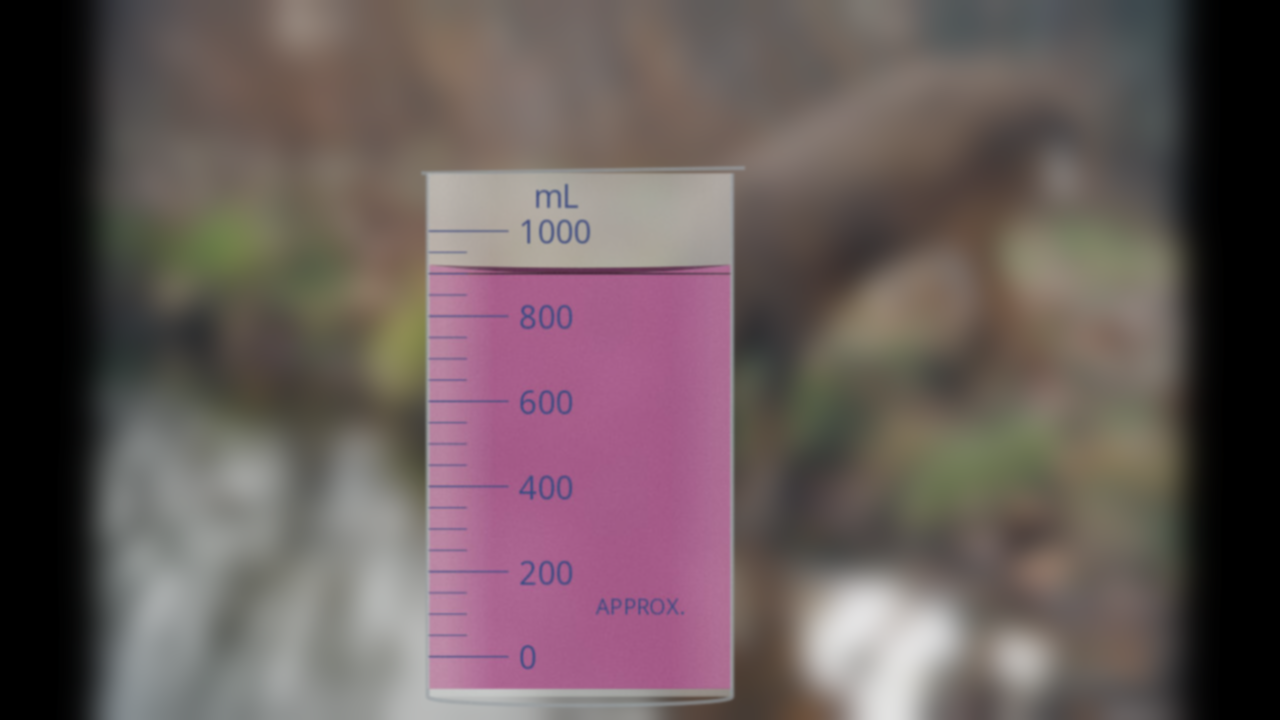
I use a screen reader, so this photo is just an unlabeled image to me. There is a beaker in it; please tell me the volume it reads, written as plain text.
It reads 900 mL
